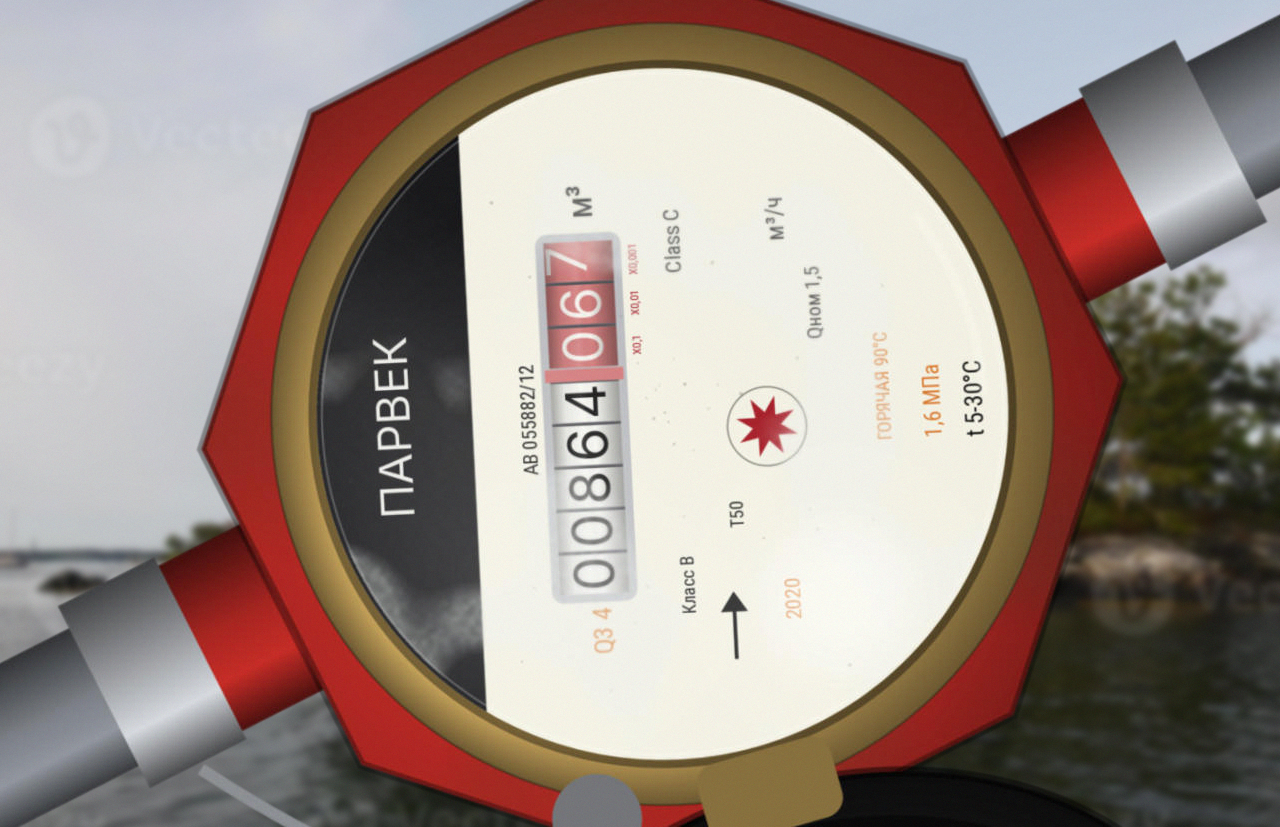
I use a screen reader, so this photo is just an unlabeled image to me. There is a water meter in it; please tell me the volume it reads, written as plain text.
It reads 864.067 m³
